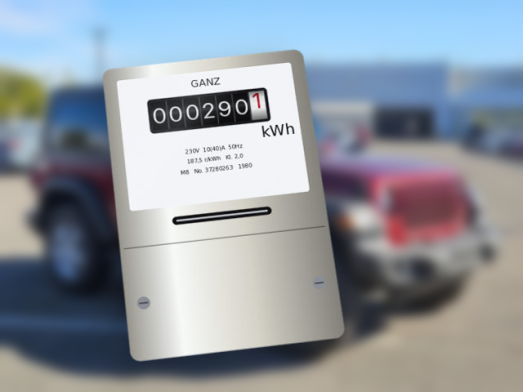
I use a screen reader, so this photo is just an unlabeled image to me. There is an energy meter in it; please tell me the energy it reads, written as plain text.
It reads 290.1 kWh
